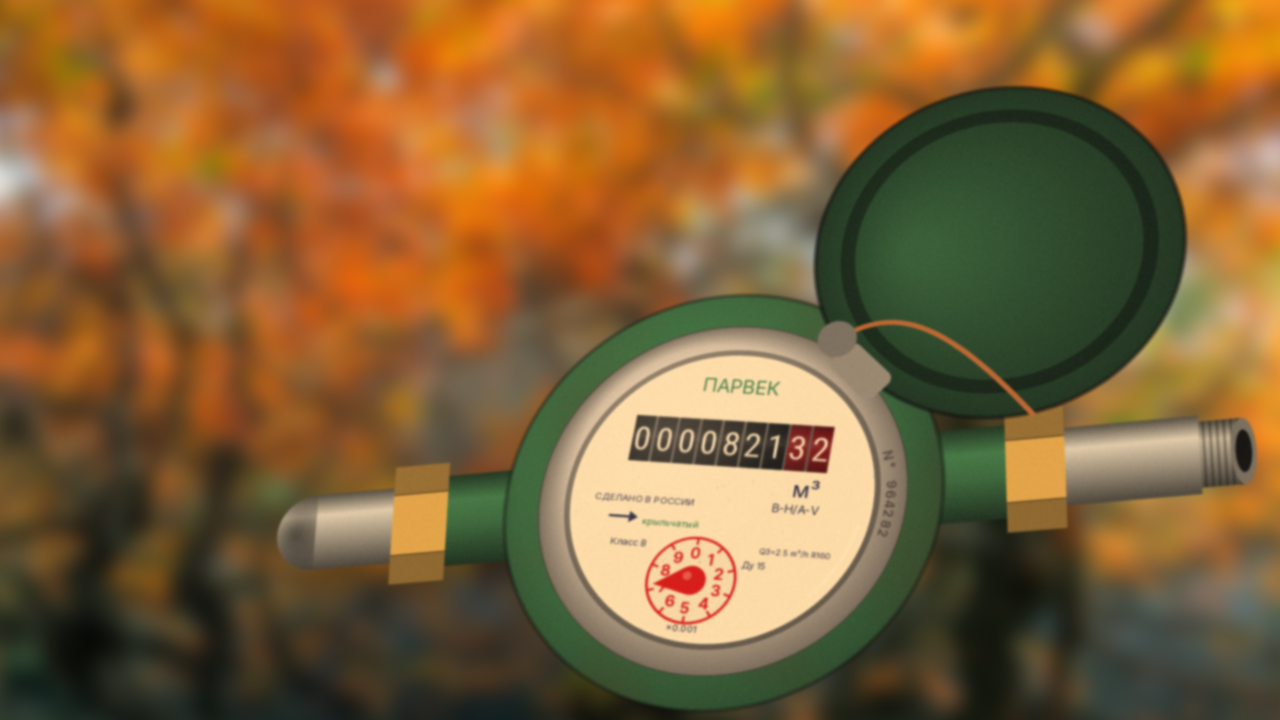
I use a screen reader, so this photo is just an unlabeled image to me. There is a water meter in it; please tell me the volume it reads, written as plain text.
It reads 821.327 m³
